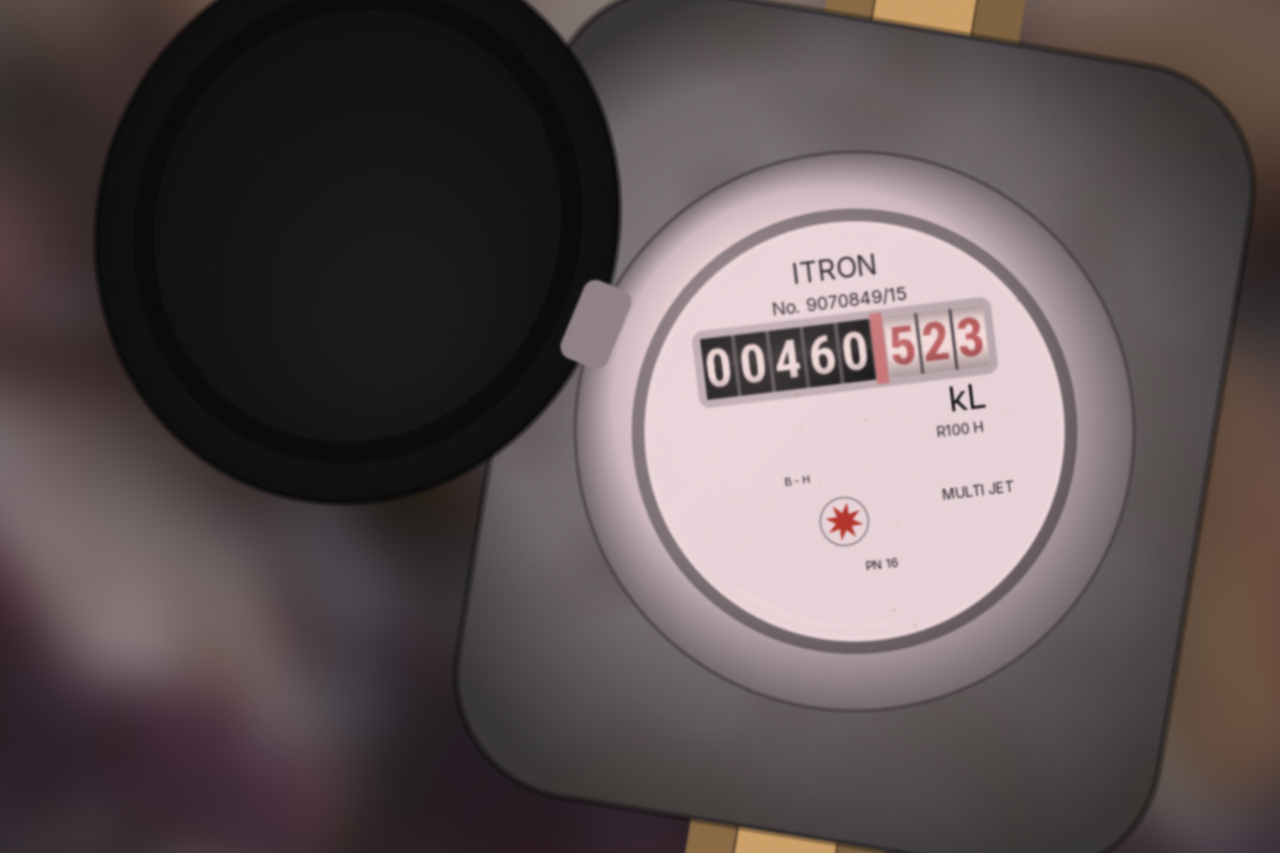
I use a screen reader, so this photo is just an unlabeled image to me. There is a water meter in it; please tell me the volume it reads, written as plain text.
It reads 460.523 kL
